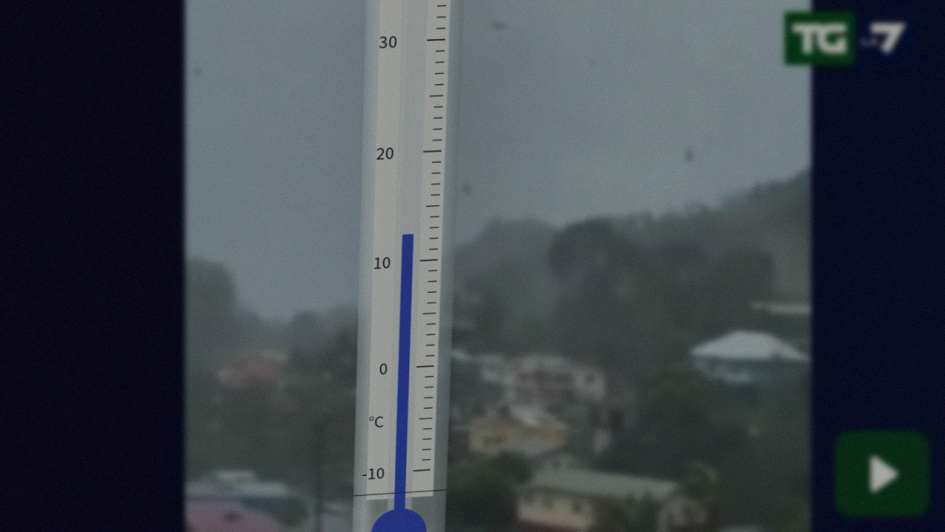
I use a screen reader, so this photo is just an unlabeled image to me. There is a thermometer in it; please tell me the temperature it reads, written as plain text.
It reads 12.5 °C
